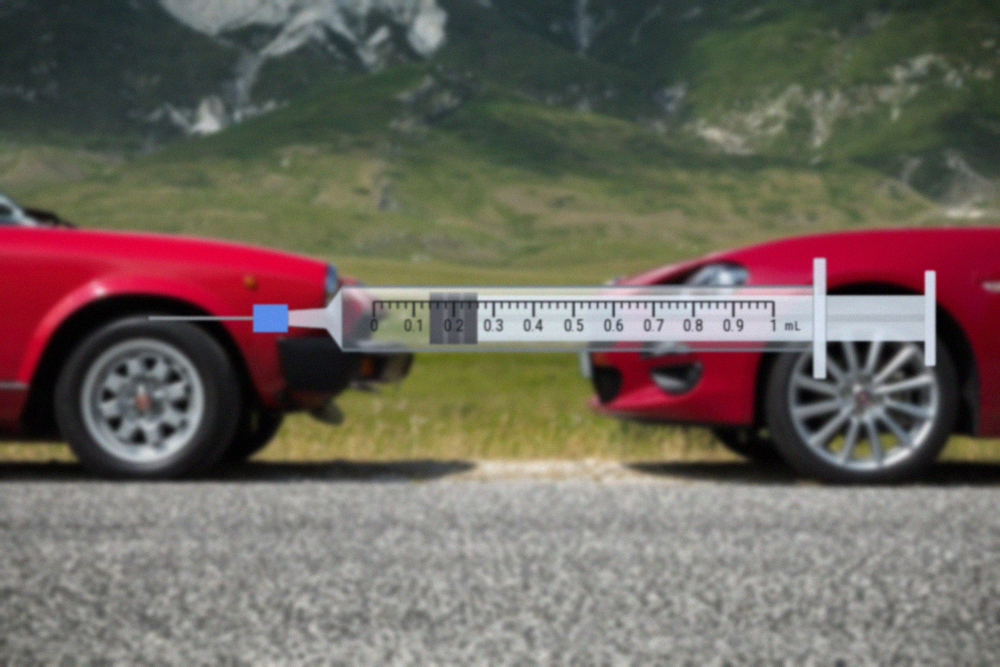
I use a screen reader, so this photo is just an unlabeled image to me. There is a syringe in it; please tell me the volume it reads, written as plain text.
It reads 0.14 mL
